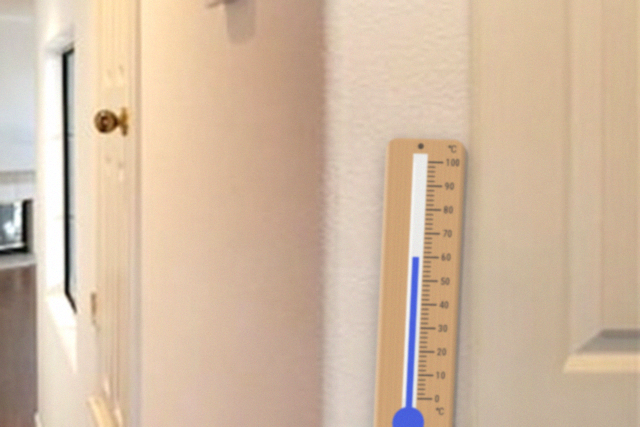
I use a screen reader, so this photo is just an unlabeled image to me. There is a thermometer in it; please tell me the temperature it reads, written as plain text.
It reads 60 °C
